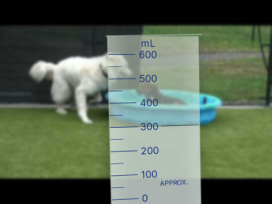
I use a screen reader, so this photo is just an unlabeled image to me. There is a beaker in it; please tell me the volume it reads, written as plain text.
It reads 300 mL
